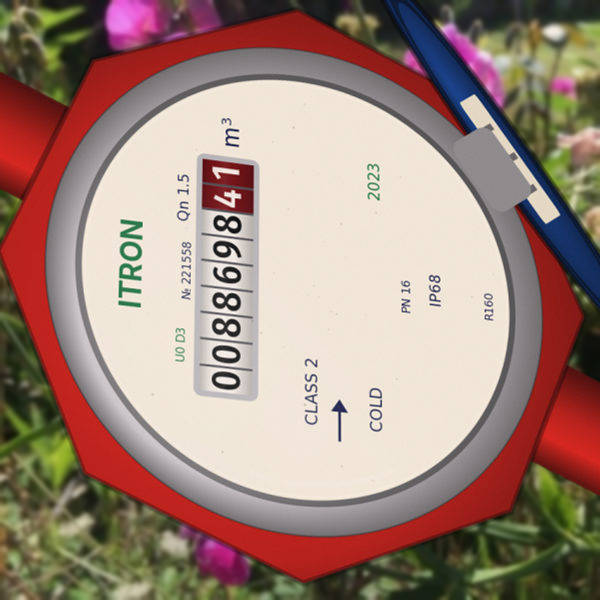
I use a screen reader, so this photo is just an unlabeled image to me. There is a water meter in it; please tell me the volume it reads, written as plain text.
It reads 88698.41 m³
